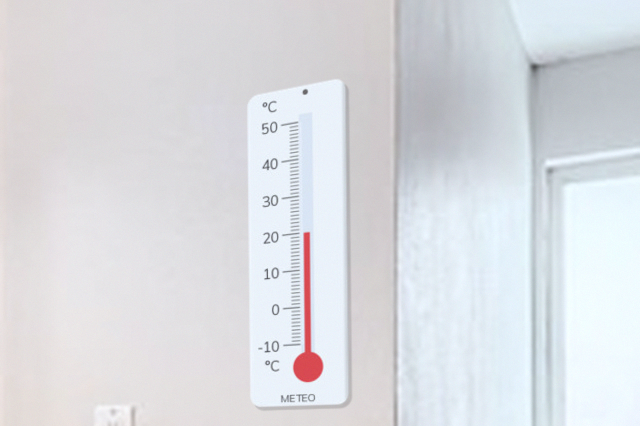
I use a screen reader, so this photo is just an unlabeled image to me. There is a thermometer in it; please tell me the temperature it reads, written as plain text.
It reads 20 °C
